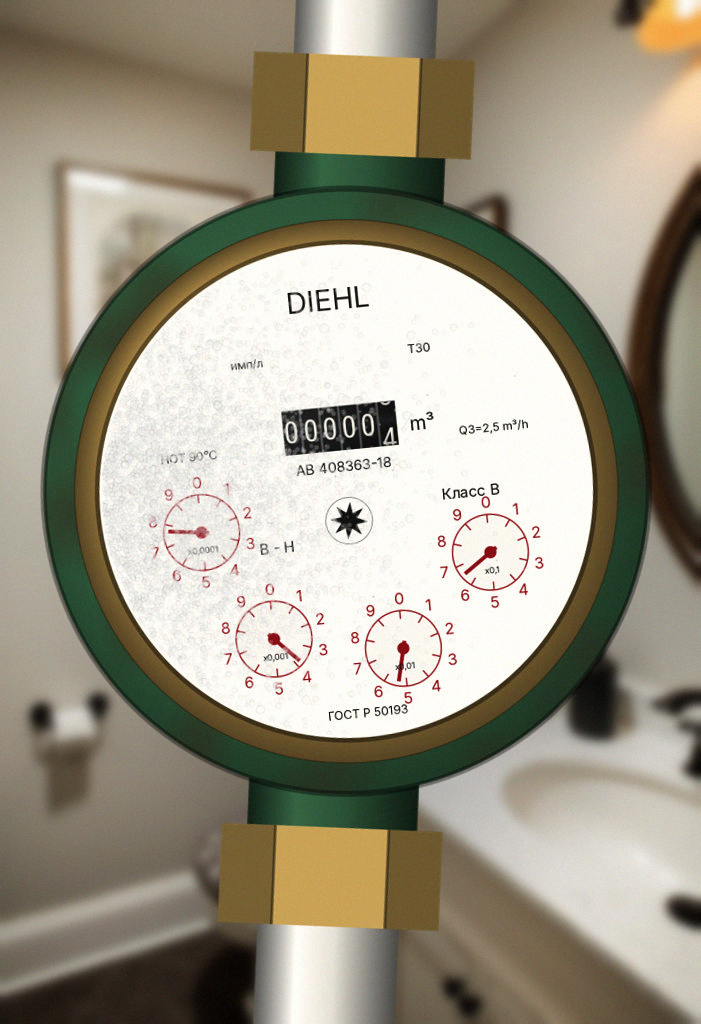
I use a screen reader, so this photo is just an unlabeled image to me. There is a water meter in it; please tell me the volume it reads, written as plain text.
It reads 3.6537 m³
